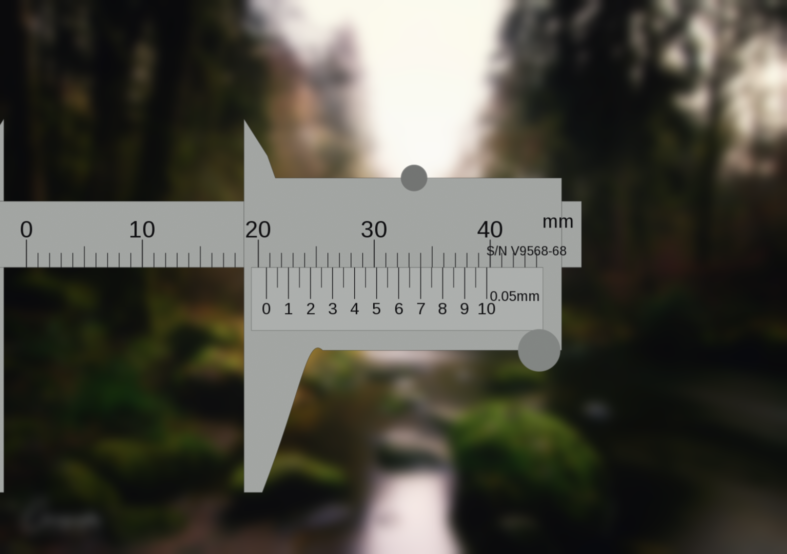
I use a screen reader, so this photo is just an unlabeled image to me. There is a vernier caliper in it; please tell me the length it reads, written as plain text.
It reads 20.7 mm
